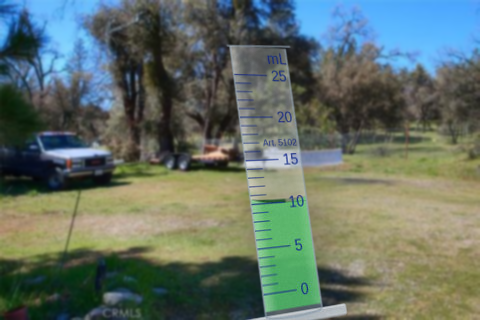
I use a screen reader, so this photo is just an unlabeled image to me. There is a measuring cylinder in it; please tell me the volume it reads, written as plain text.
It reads 10 mL
